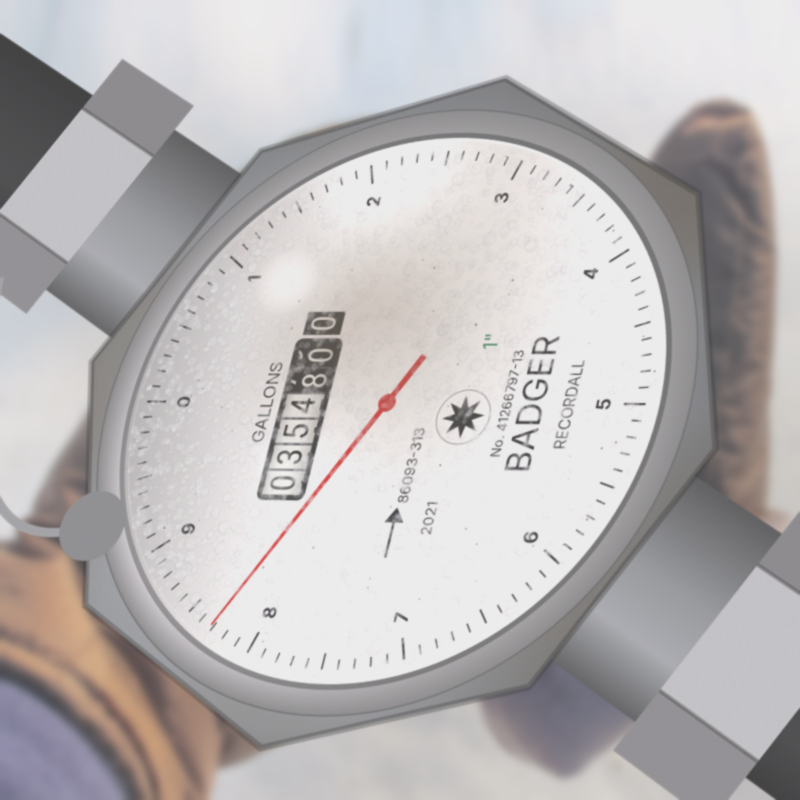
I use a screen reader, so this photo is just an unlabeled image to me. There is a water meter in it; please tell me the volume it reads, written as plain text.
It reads 354798.3 gal
